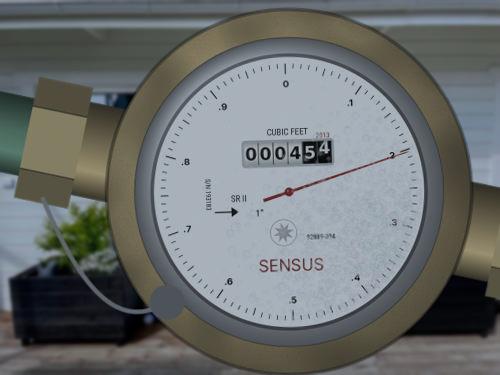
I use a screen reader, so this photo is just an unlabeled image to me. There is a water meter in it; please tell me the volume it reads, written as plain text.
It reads 454.20 ft³
